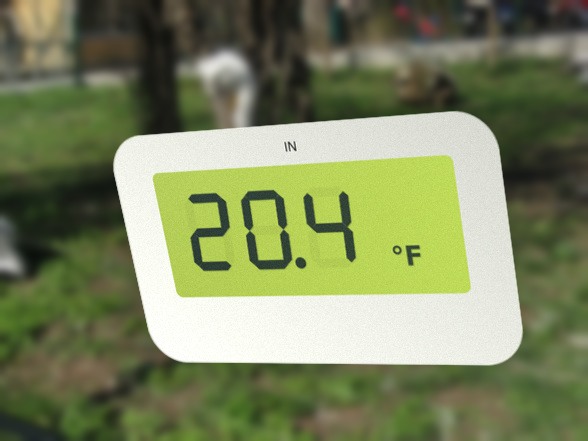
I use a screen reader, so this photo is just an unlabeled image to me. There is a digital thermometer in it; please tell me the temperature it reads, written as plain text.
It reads 20.4 °F
